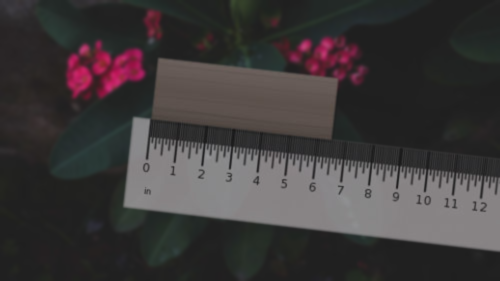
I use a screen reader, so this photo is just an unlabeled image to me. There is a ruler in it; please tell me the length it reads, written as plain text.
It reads 6.5 in
